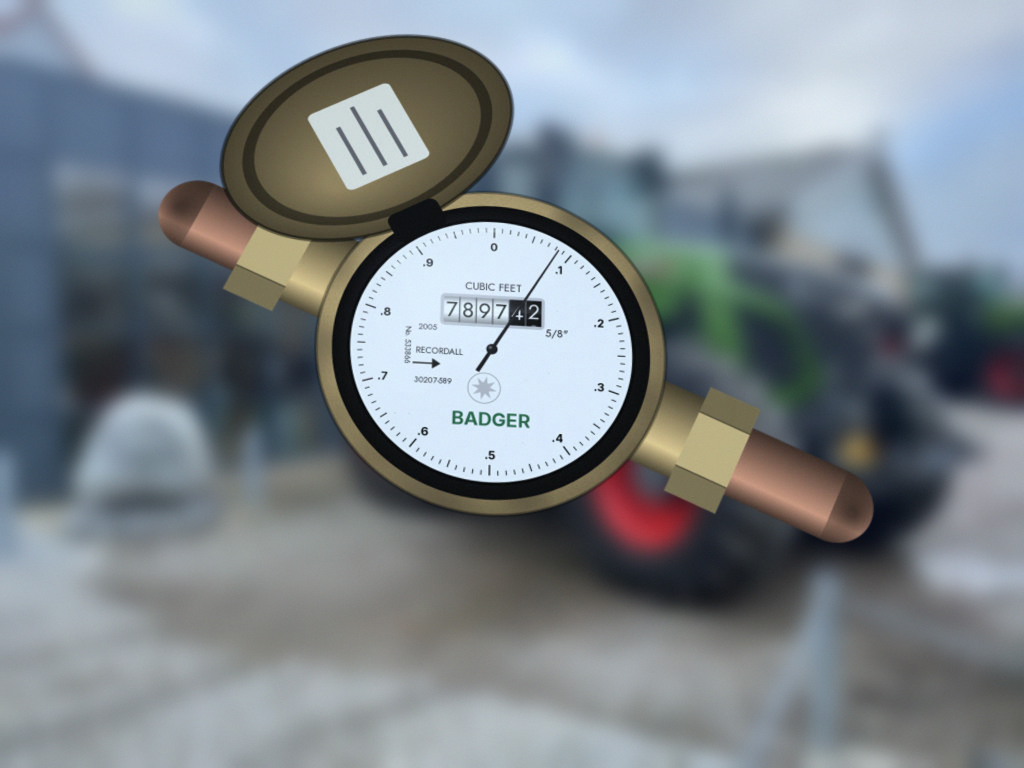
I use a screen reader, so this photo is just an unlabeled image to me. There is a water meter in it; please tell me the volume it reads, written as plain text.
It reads 789742.08 ft³
